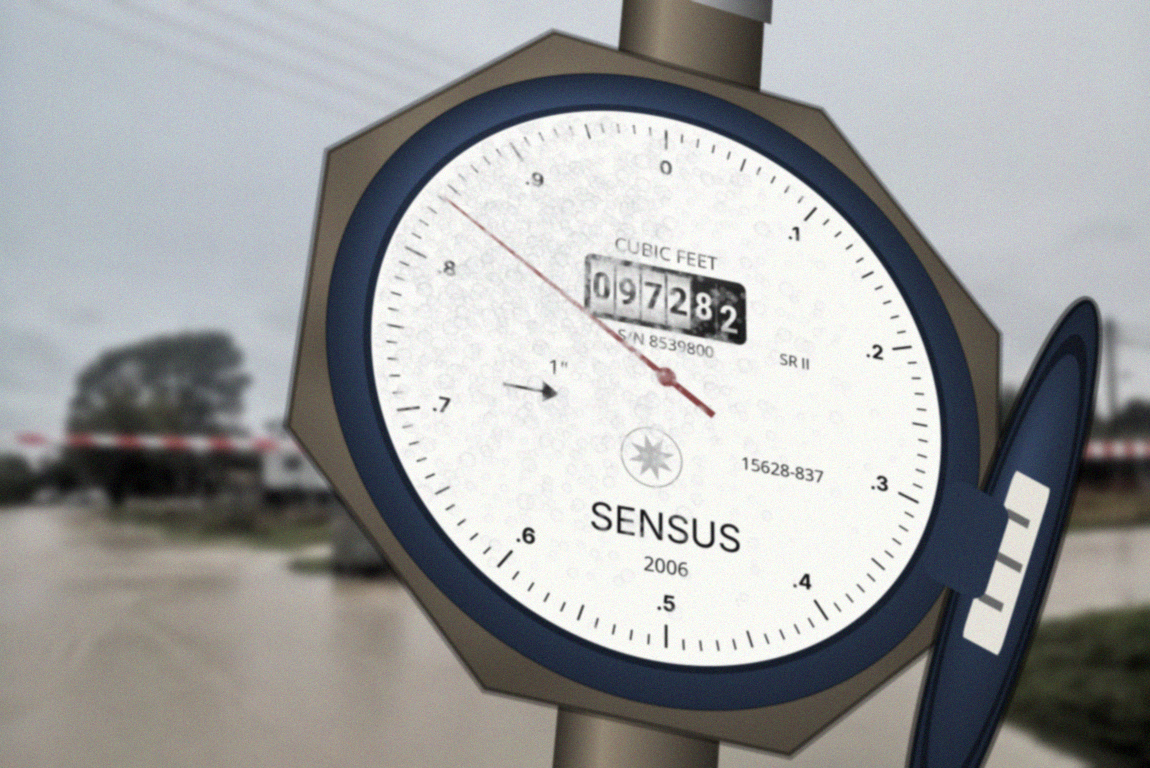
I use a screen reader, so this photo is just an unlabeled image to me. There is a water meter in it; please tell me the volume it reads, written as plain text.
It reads 97281.84 ft³
